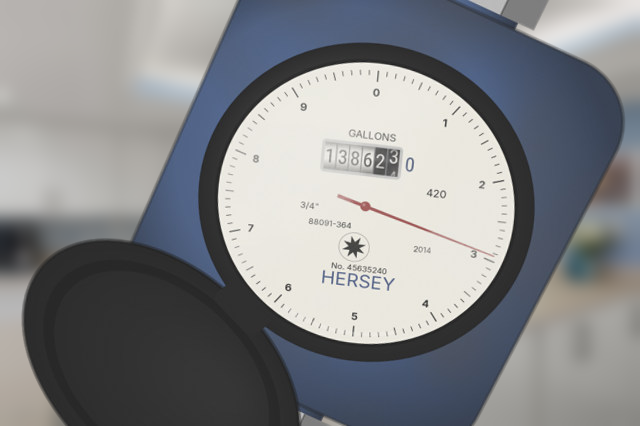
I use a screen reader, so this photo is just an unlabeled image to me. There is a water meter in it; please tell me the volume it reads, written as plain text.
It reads 1386232.9 gal
